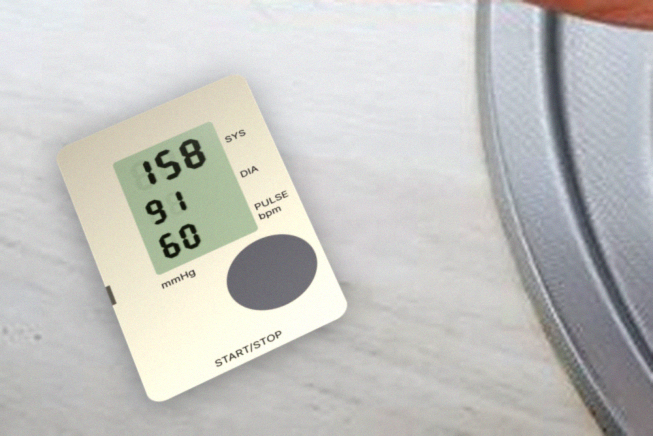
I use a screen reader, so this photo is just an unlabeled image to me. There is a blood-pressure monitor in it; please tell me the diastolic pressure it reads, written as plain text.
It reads 91 mmHg
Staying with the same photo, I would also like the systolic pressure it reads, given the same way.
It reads 158 mmHg
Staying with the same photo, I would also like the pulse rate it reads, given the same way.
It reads 60 bpm
